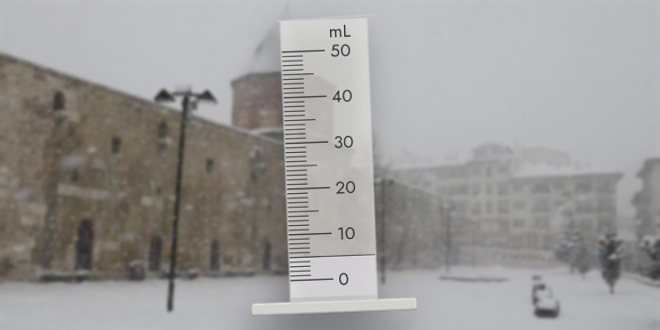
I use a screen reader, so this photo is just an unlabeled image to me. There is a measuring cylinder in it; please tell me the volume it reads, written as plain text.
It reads 5 mL
